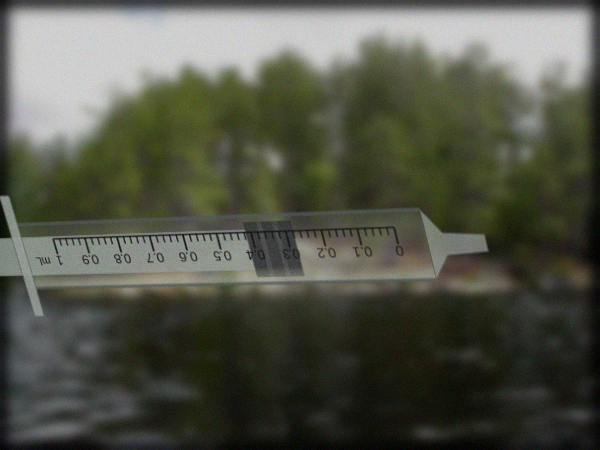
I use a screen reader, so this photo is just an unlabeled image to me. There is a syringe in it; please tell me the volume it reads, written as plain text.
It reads 0.28 mL
